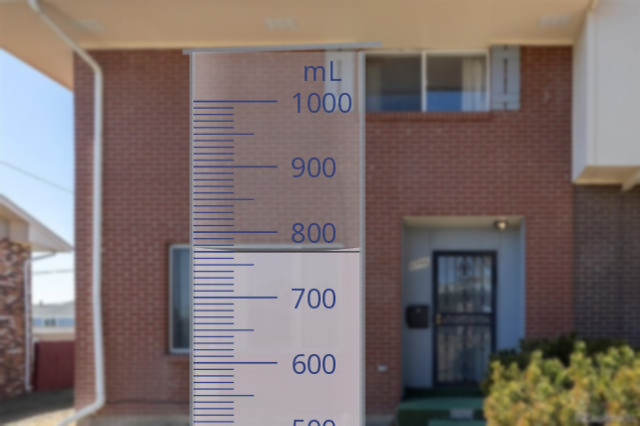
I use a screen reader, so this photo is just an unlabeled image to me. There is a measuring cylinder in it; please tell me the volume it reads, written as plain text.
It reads 770 mL
